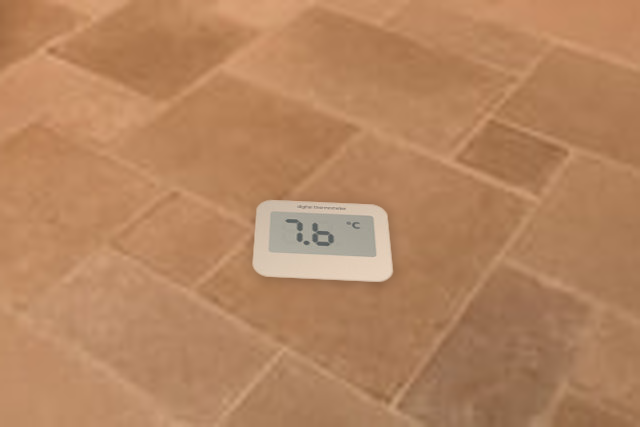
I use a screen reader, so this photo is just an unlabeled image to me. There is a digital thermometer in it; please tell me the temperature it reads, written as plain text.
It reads 7.6 °C
